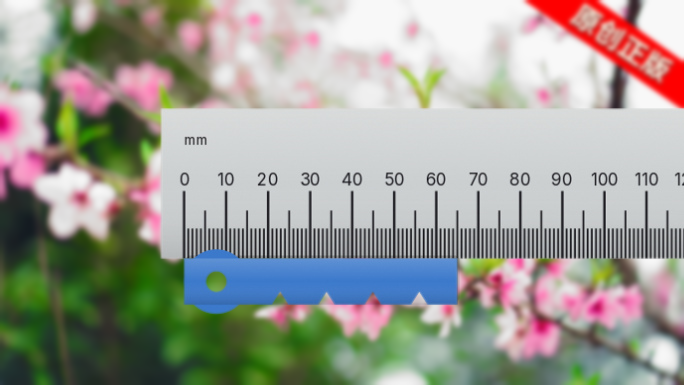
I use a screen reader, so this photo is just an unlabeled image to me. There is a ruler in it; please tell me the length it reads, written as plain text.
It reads 65 mm
